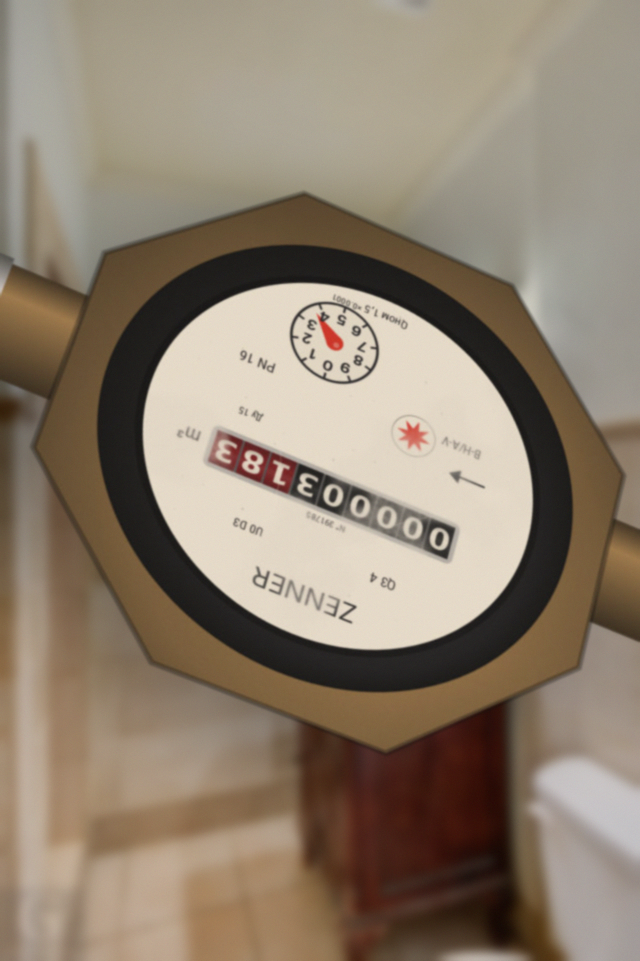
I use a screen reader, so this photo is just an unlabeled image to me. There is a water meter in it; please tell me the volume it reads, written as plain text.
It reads 3.1833 m³
